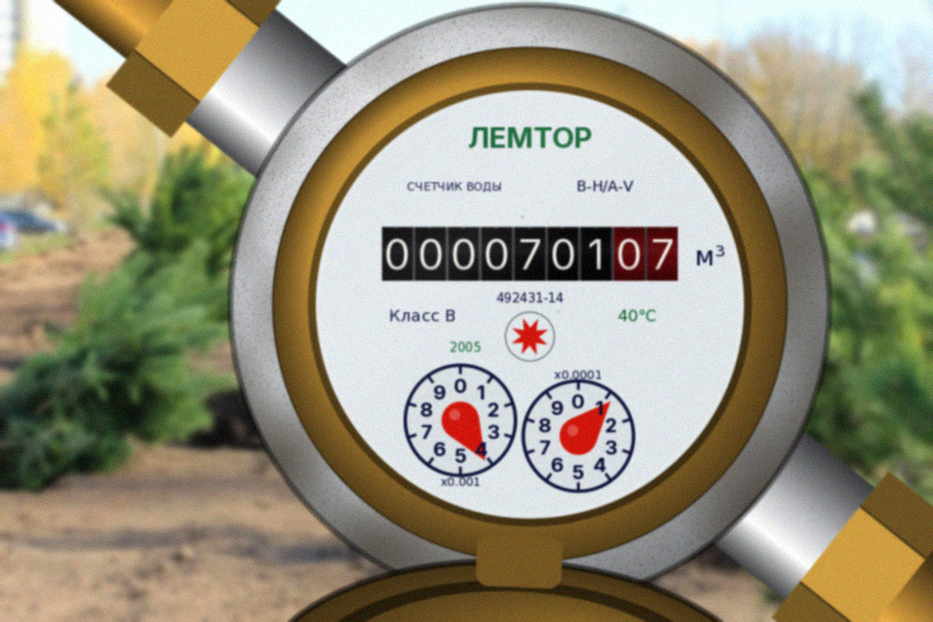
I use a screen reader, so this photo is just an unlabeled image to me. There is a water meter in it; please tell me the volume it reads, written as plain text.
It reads 701.0741 m³
